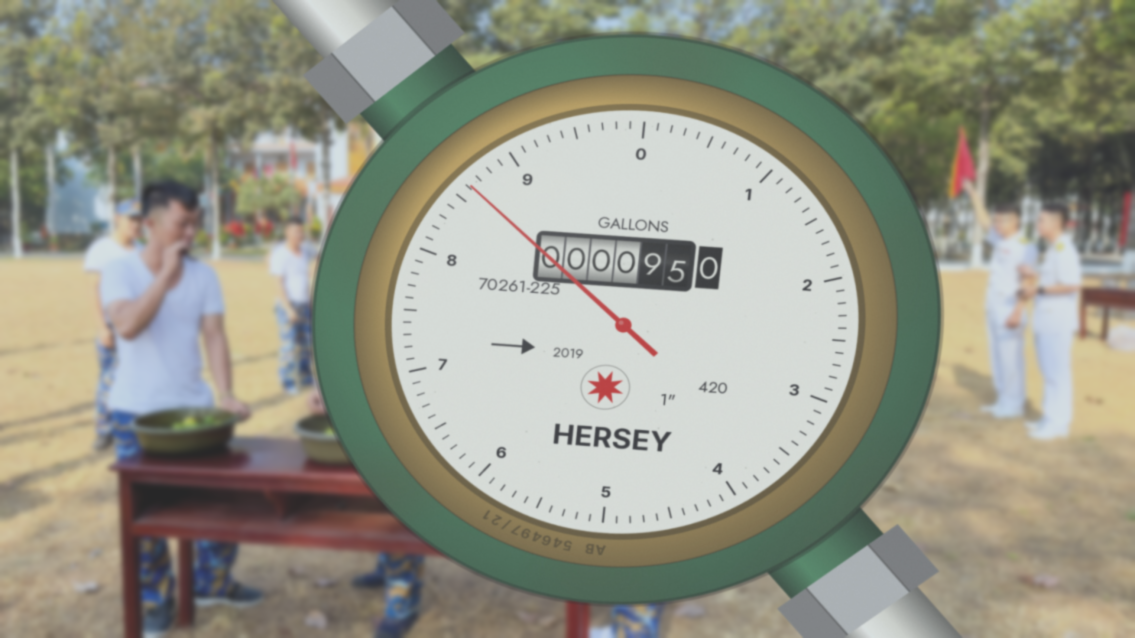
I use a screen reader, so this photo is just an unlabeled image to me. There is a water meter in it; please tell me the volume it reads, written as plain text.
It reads 948.6 gal
